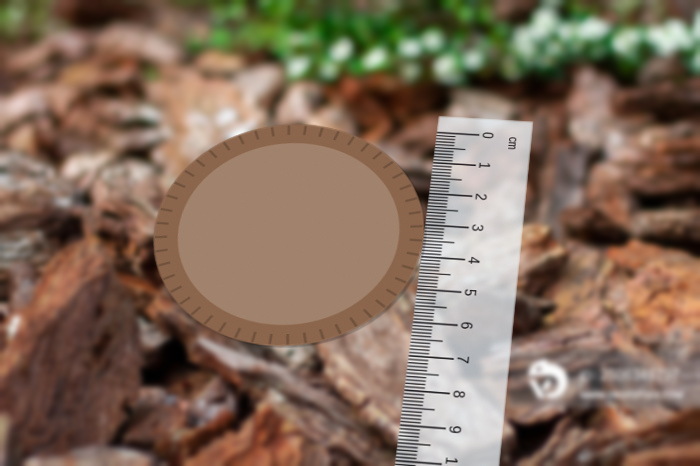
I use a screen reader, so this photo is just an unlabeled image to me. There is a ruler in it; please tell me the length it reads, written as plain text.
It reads 7 cm
